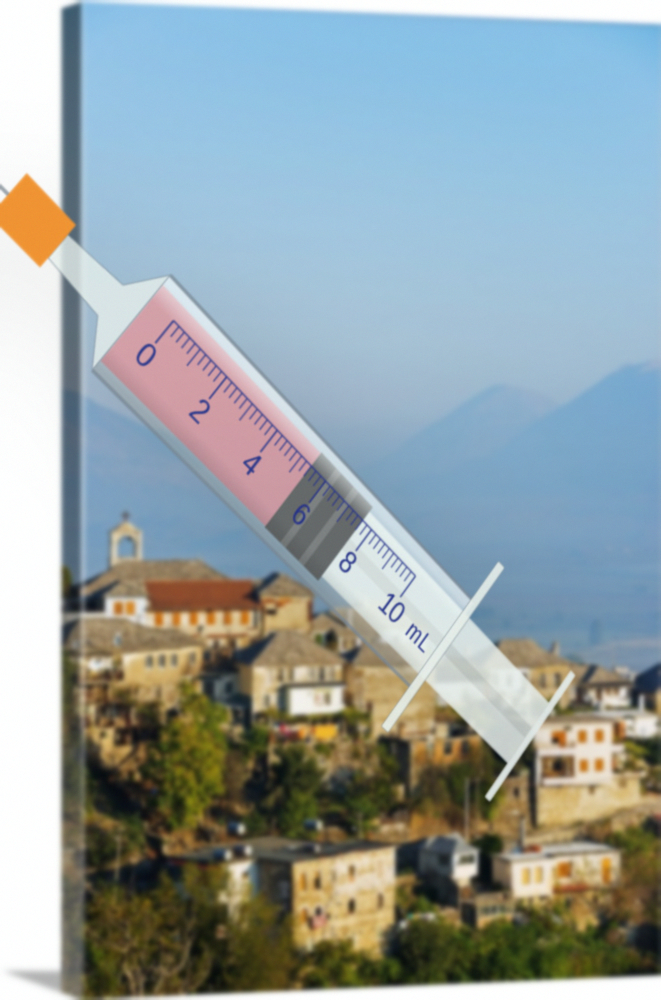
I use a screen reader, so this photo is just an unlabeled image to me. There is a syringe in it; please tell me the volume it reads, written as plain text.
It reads 5.4 mL
